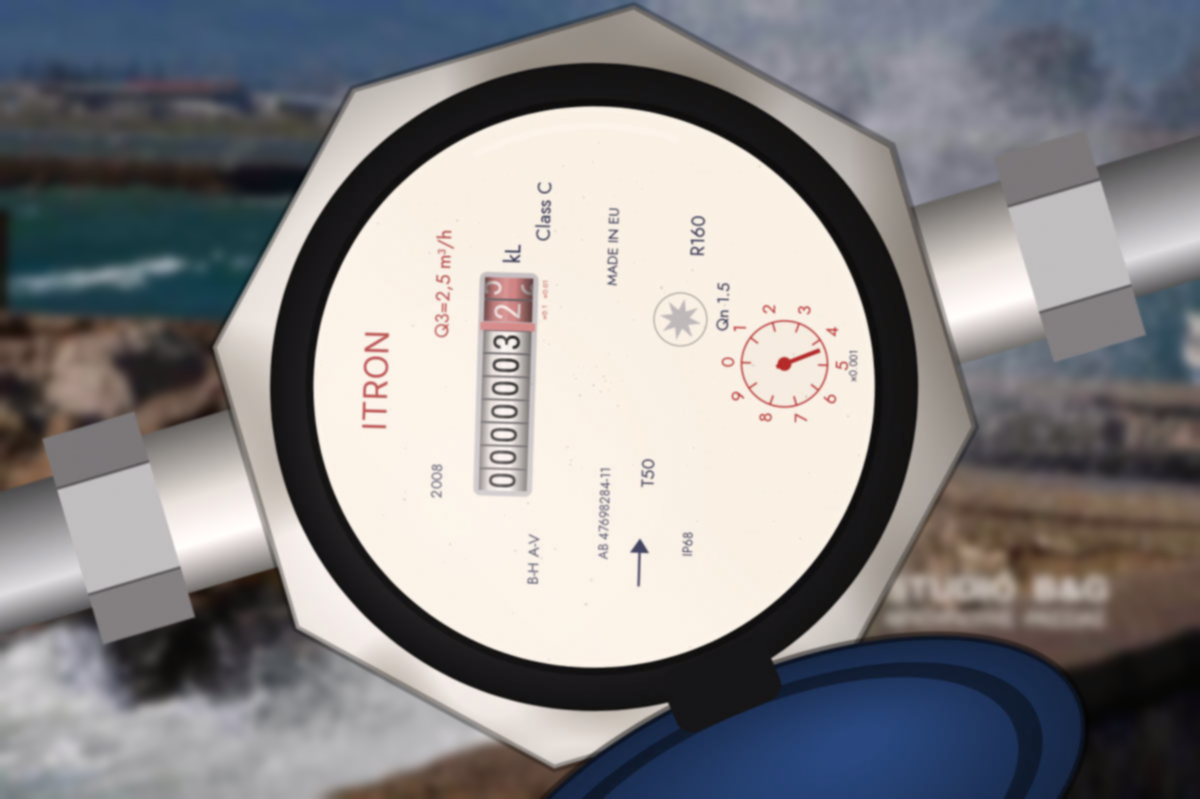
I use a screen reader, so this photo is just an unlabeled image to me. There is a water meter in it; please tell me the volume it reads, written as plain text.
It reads 3.254 kL
